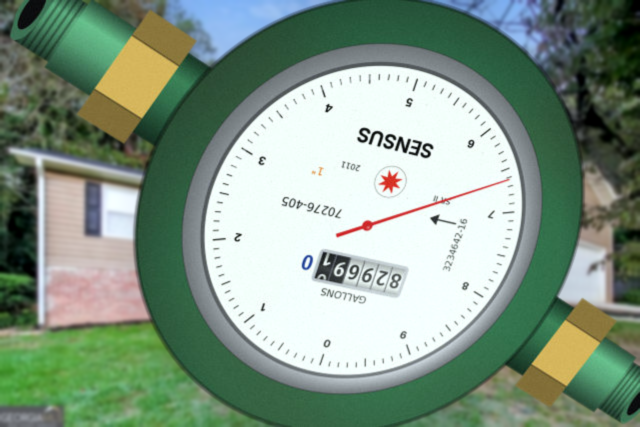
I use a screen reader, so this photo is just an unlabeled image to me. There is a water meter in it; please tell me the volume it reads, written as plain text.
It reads 8296906.6 gal
